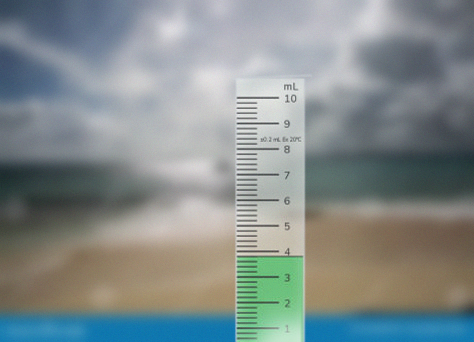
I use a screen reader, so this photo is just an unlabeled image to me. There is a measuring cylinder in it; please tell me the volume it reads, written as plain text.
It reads 3.8 mL
